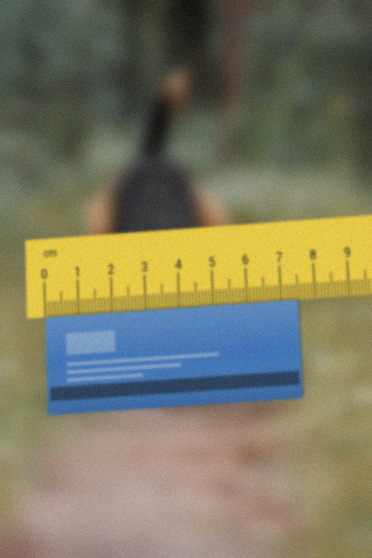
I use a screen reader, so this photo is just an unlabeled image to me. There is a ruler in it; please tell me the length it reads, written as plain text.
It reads 7.5 cm
